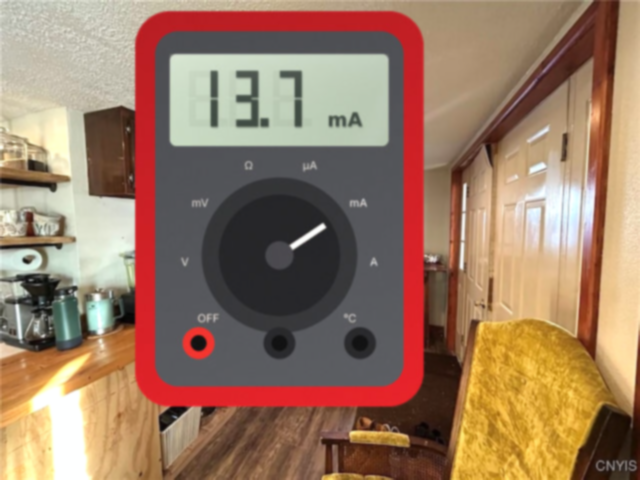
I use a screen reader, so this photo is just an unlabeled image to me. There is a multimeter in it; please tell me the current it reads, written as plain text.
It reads 13.7 mA
